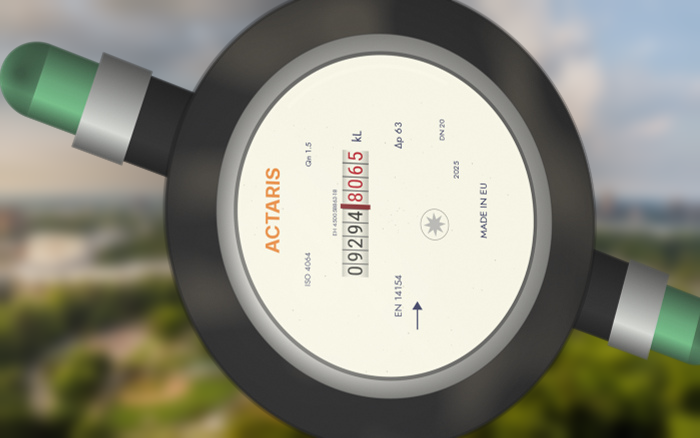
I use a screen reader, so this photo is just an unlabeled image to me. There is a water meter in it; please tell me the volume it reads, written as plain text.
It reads 9294.8065 kL
